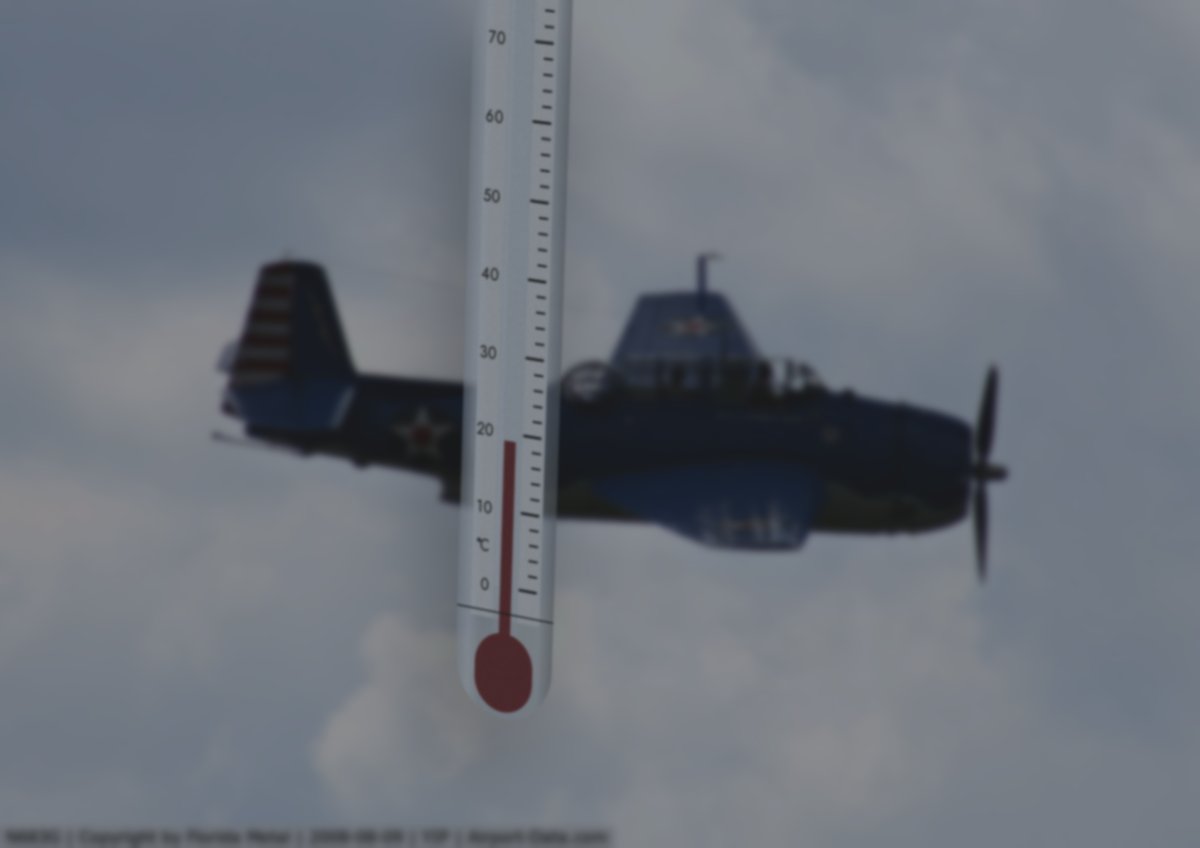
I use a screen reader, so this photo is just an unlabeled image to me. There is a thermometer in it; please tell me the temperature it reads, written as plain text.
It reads 19 °C
